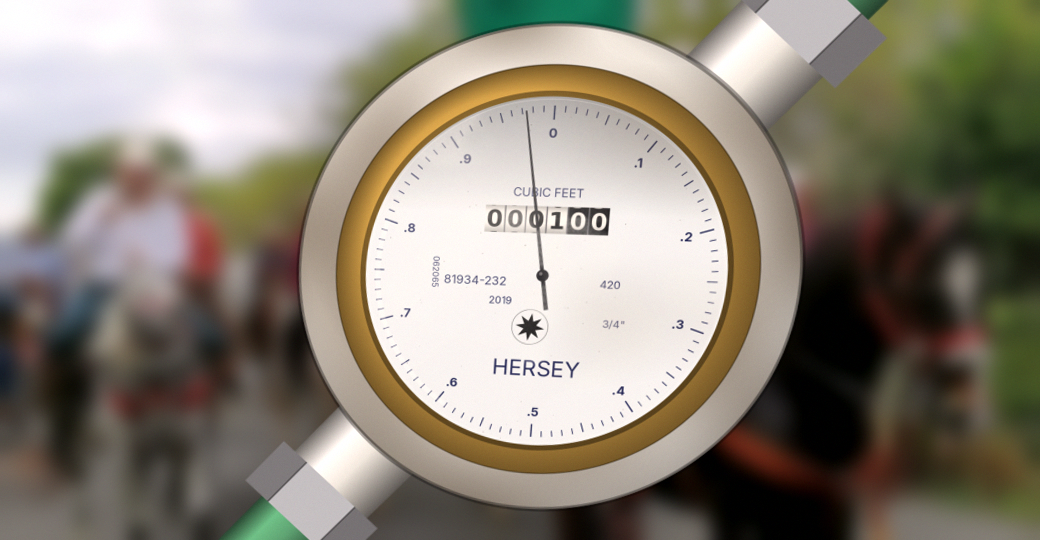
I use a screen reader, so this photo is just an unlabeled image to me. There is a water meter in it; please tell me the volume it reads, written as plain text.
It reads 99.97 ft³
